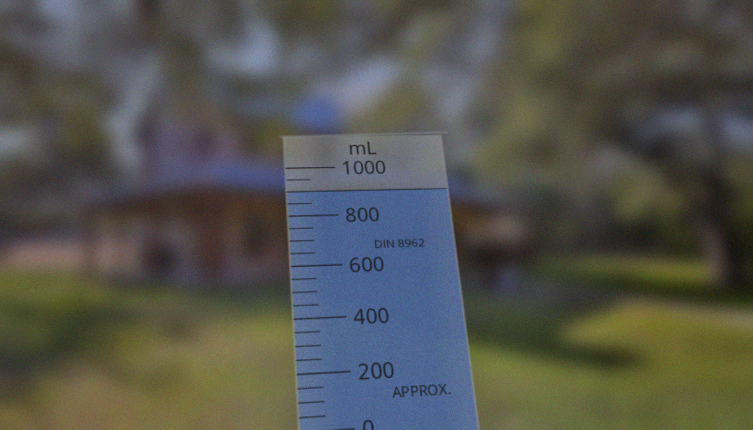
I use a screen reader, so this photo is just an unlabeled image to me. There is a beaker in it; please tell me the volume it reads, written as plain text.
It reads 900 mL
